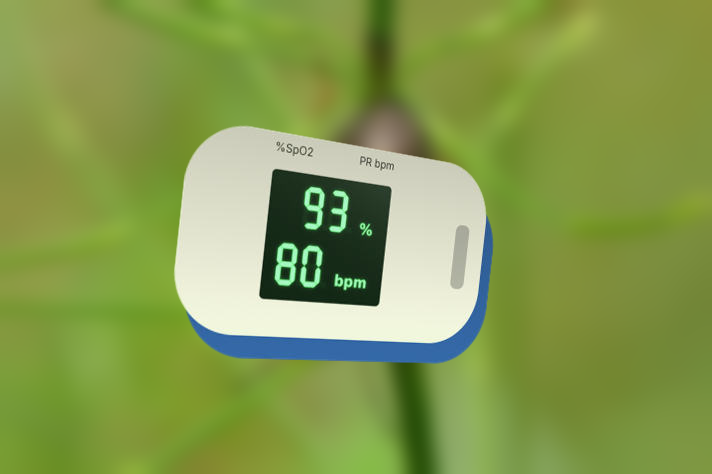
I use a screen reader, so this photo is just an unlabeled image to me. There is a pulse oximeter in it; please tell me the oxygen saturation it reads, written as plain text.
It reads 93 %
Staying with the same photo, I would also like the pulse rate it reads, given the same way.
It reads 80 bpm
